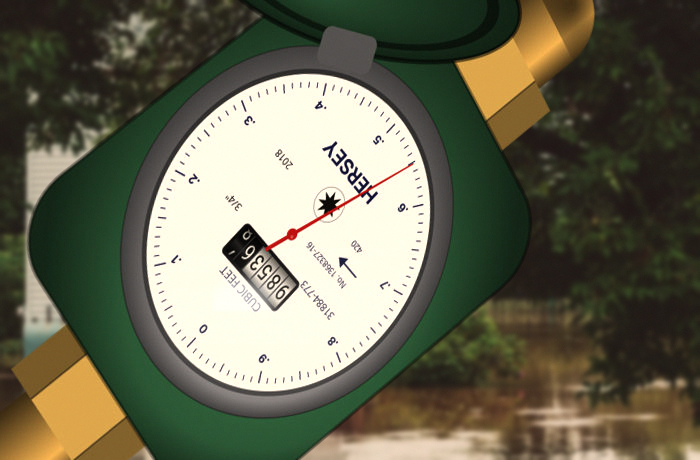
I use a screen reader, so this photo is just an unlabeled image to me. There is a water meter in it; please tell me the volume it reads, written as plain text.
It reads 985367.55 ft³
